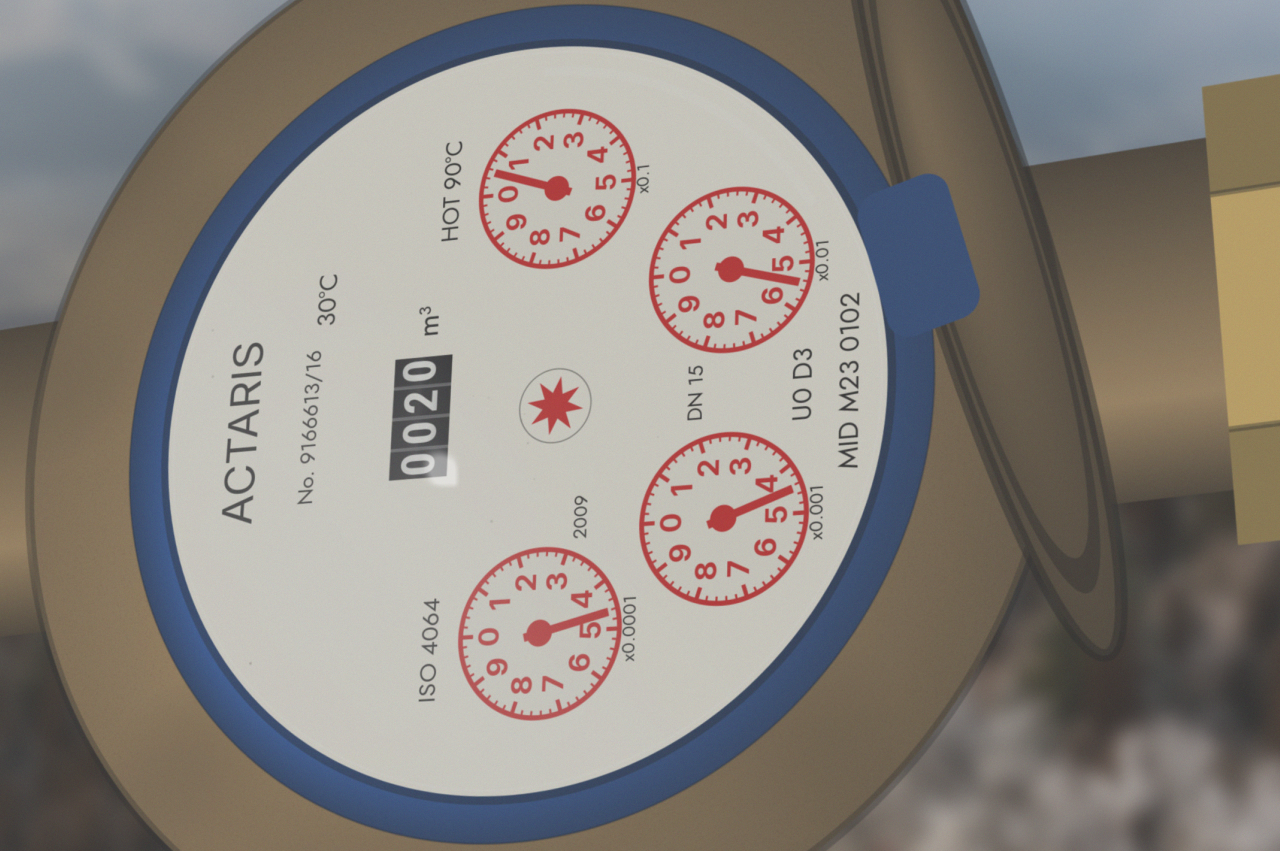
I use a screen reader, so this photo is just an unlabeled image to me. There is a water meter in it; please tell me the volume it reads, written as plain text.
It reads 20.0544 m³
